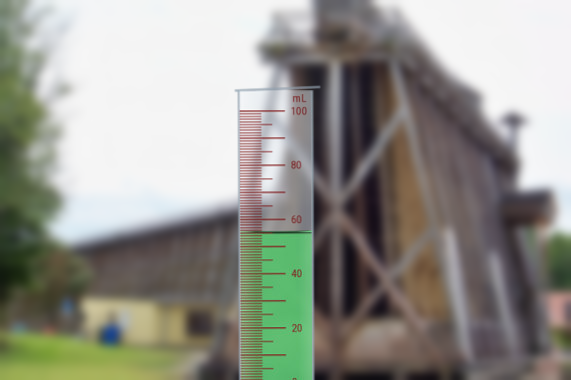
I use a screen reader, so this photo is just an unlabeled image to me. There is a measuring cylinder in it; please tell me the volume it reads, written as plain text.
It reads 55 mL
